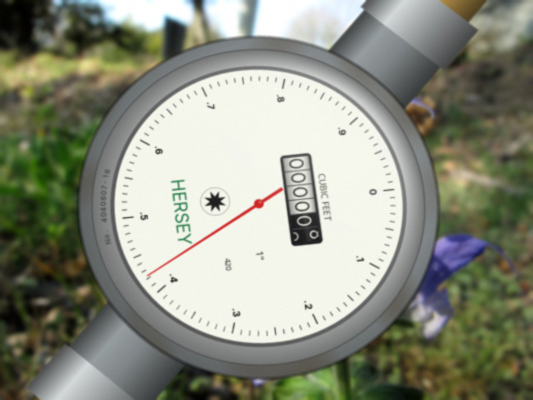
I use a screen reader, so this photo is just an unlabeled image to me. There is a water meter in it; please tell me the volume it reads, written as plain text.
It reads 8.42 ft³
